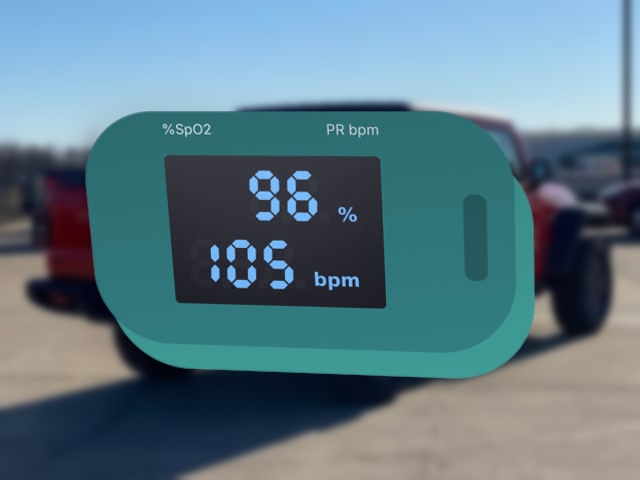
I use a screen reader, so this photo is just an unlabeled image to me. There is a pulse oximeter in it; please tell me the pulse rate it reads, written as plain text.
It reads 105 bpm
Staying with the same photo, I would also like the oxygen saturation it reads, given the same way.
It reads 96 %
